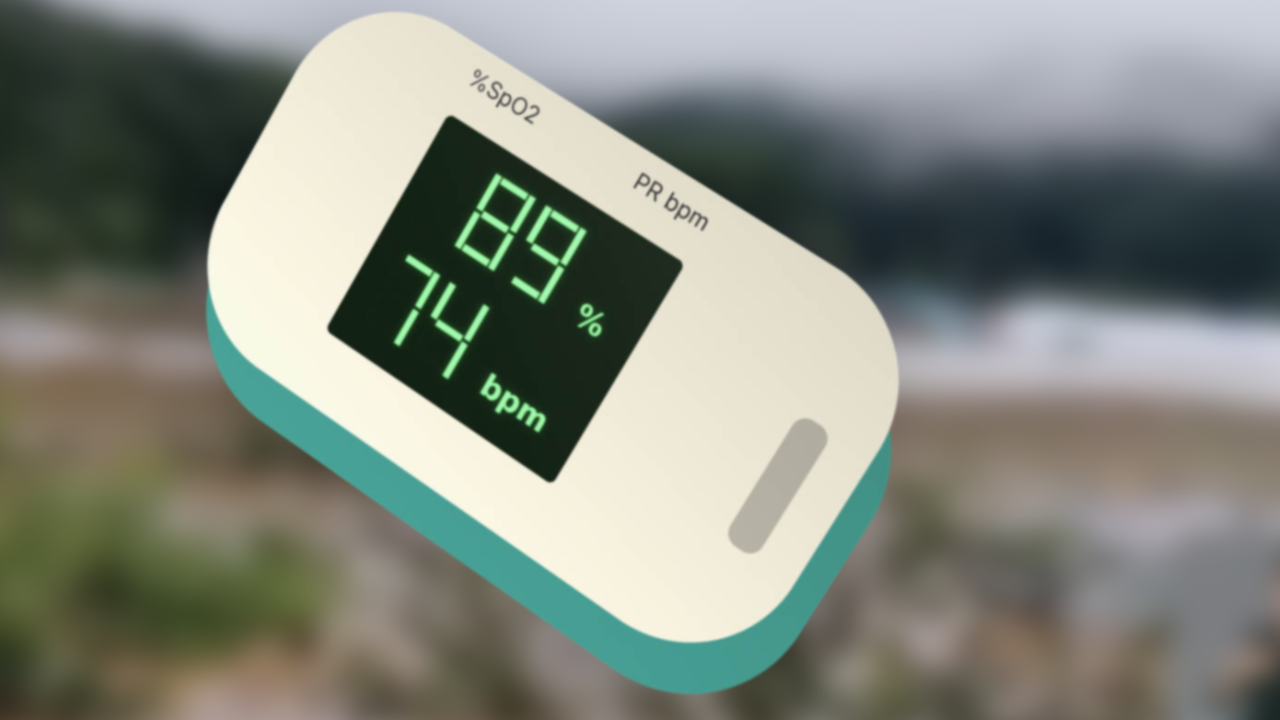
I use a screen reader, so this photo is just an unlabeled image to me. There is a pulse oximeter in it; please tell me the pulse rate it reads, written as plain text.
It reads 74 bpm
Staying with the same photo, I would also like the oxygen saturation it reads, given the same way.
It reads 89 %
